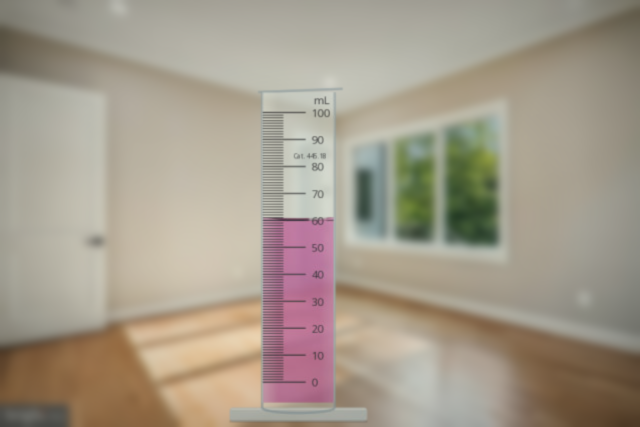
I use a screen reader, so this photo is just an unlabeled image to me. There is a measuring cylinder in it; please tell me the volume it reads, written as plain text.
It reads 60 mL
